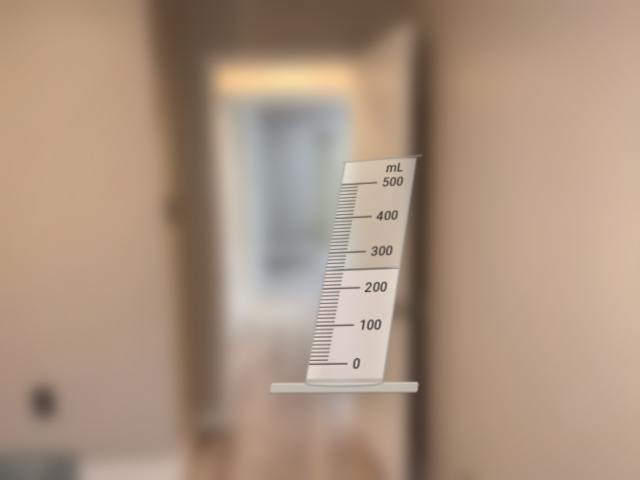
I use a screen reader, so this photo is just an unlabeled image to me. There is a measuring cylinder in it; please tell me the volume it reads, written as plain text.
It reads 250 mL
